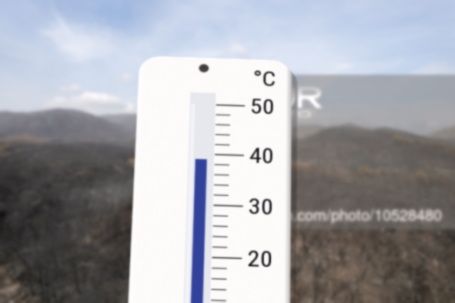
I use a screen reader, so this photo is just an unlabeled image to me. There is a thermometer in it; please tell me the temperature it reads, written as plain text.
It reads 39 °C
